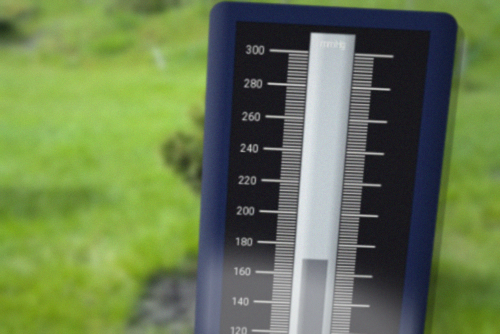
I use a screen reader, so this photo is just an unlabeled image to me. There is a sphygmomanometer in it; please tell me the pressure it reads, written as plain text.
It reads 170 mmHg
